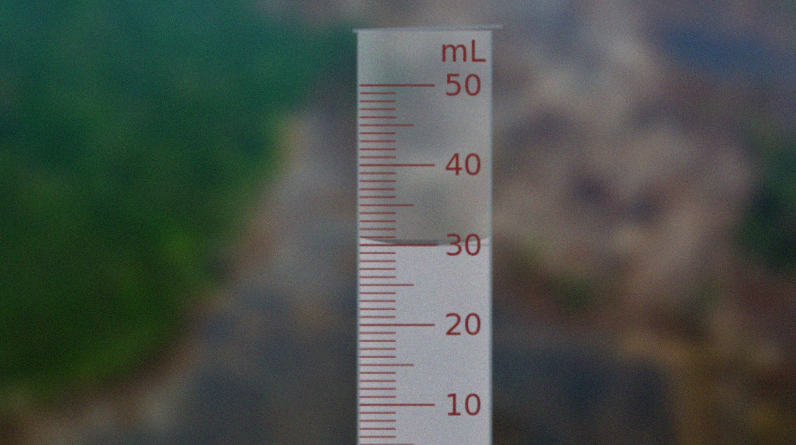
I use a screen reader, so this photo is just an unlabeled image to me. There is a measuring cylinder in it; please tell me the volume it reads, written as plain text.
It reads 30 mL
